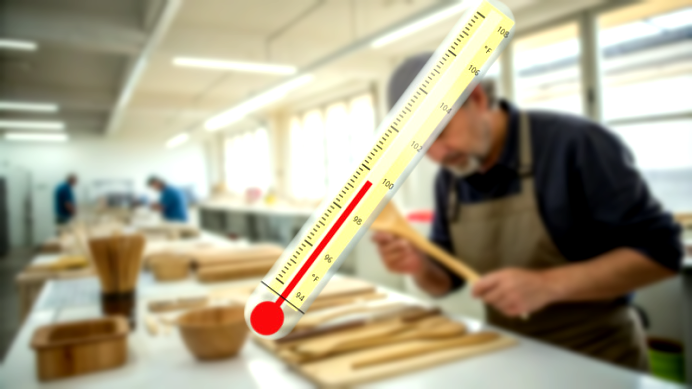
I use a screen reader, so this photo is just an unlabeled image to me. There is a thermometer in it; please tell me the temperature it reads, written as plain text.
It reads 99.6 °F
